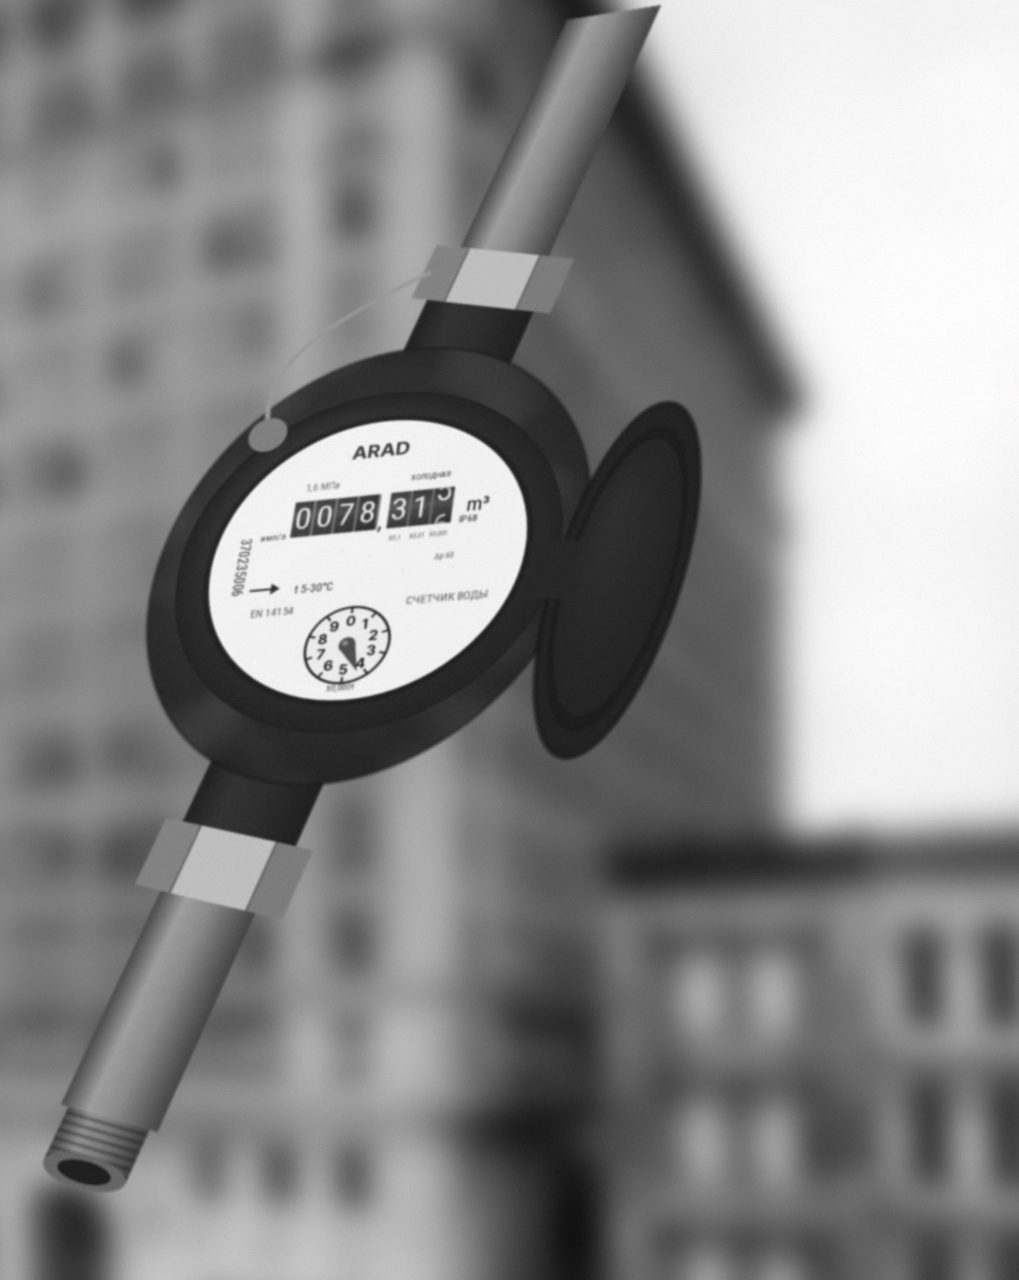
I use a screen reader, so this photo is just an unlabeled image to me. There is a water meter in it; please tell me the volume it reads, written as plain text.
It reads 78.3154 m³
